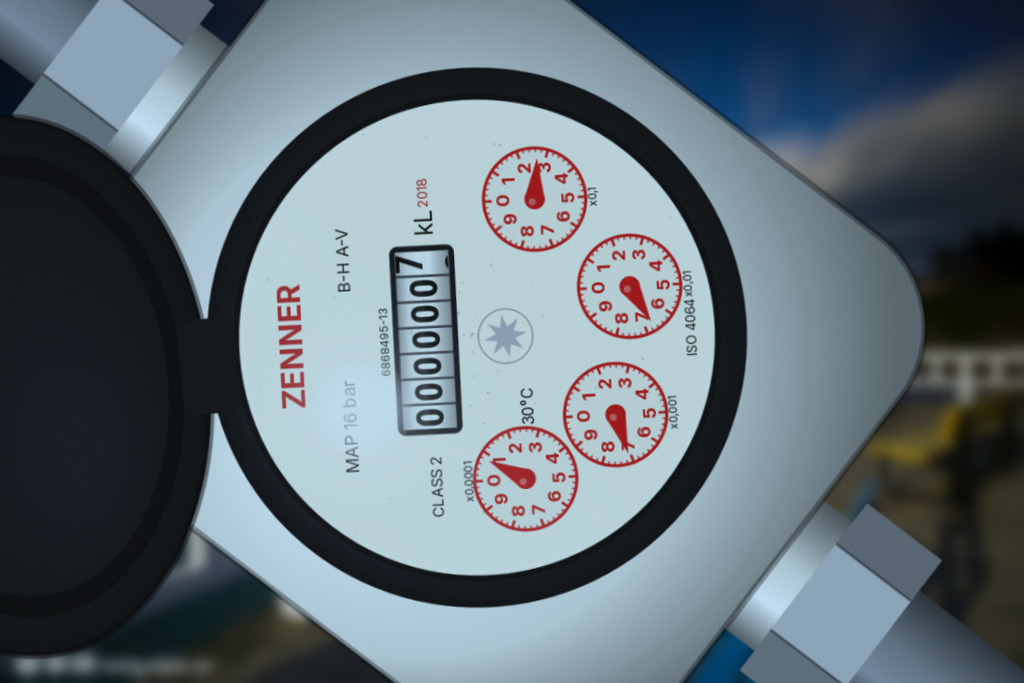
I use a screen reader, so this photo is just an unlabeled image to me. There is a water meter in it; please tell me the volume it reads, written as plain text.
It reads 7.2670 kL
